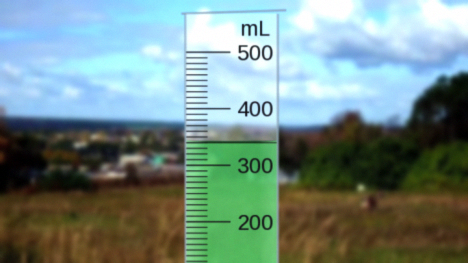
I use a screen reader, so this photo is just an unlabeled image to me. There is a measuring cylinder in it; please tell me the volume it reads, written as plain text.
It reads 340 mL
